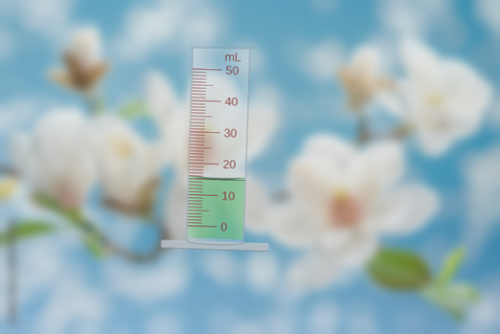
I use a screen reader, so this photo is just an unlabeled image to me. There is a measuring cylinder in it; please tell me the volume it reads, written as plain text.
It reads 15 mL
